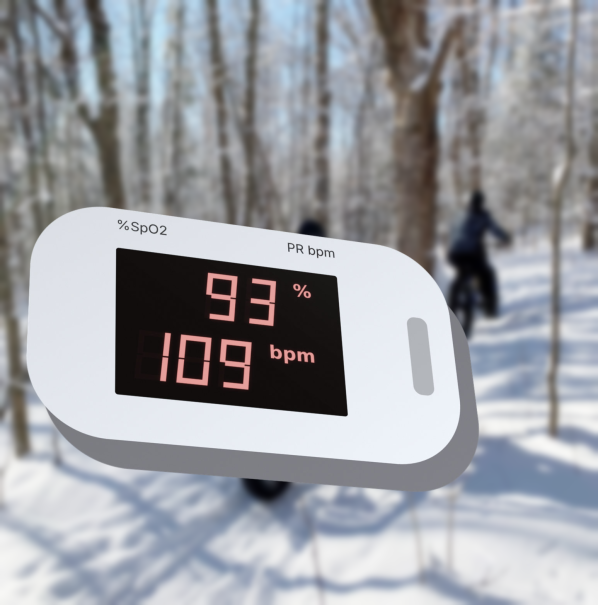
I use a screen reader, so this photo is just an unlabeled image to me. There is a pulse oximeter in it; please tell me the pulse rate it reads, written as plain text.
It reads 109 bpm
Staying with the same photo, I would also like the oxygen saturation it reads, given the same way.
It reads 93 %
